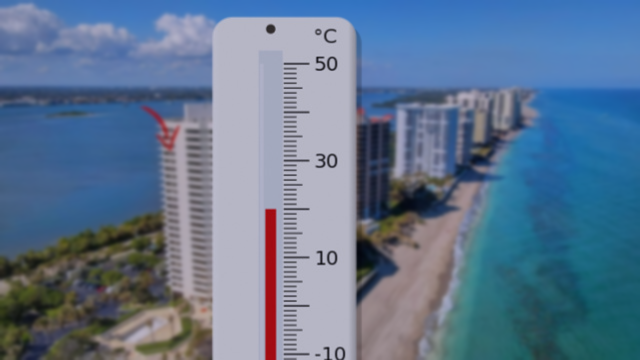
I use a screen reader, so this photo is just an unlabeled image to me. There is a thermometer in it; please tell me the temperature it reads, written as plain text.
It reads 20 °C
